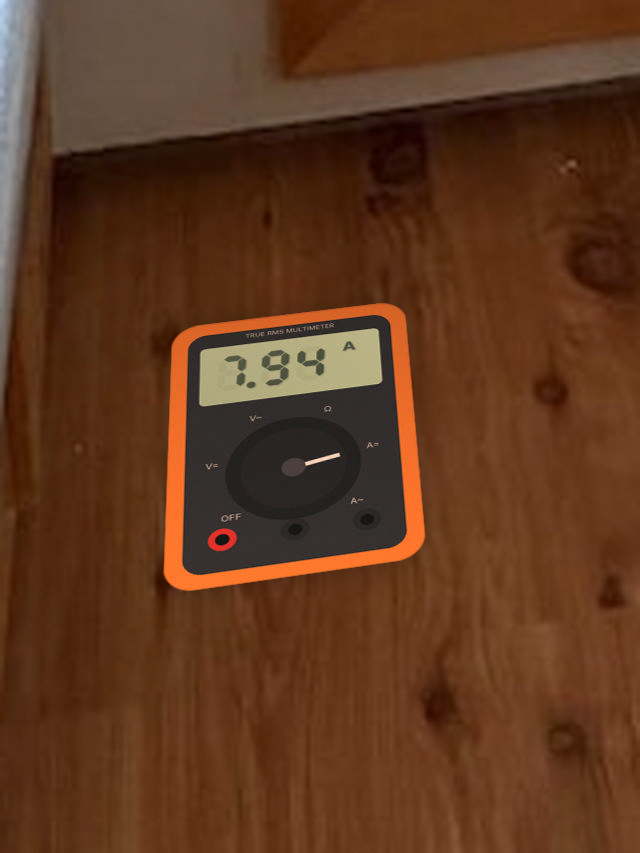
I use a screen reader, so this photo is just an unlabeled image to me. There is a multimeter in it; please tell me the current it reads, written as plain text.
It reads 7.94 A
